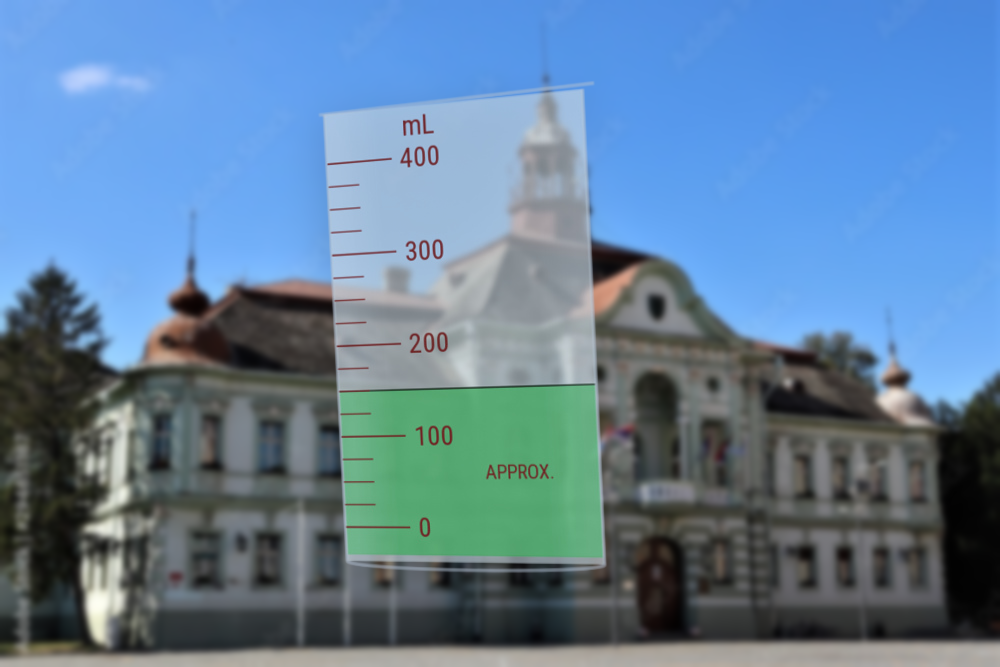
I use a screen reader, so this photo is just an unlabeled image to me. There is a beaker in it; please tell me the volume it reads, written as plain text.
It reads 150 mL
